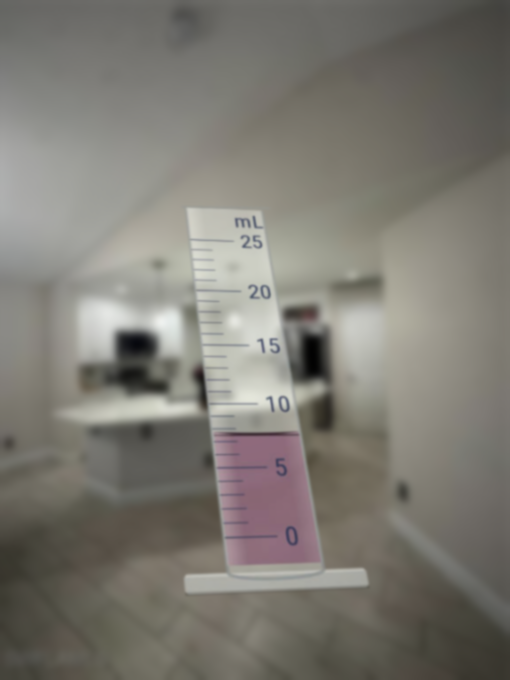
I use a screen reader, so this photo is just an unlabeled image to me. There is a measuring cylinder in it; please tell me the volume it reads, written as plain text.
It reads 7.5 mL
